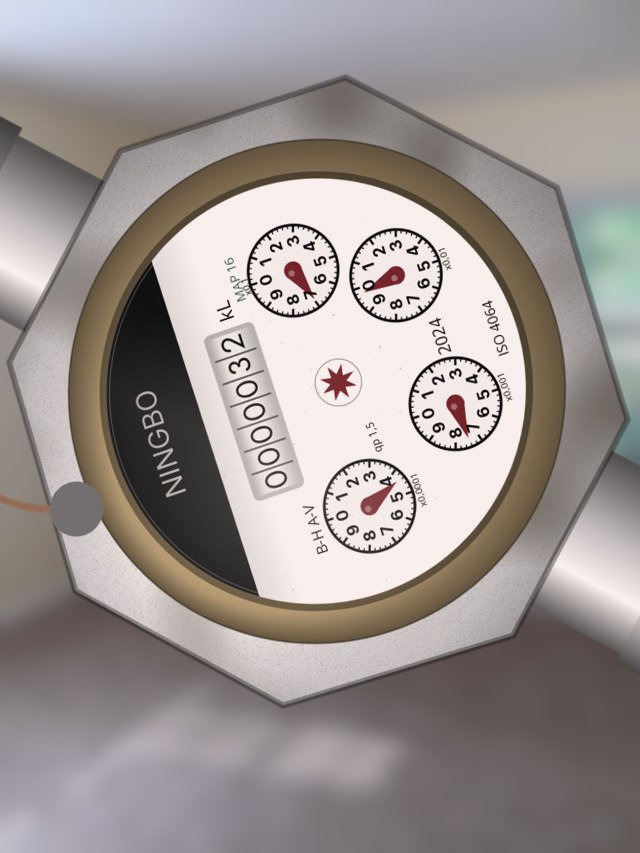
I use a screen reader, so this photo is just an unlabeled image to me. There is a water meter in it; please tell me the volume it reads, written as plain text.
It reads 32.6974 kL
